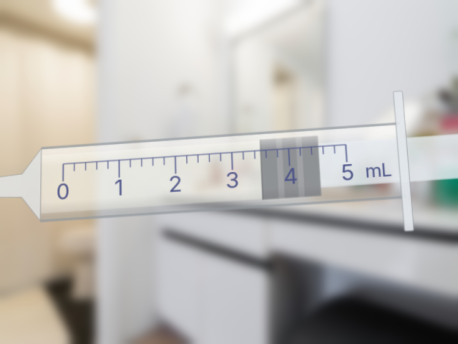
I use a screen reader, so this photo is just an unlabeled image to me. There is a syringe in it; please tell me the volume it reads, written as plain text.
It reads 3.5 mL
